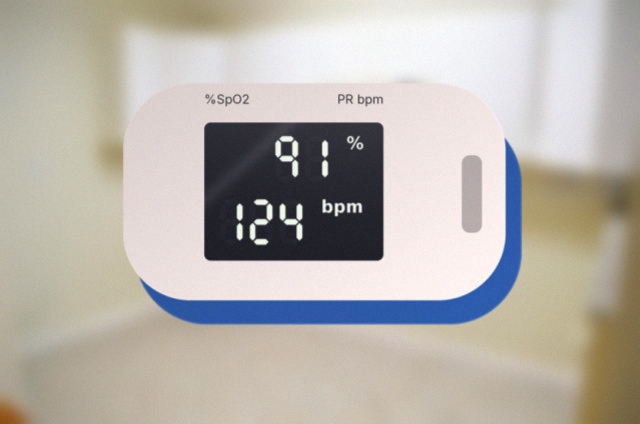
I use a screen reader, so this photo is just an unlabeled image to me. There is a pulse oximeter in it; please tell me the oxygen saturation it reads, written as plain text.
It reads 91 %
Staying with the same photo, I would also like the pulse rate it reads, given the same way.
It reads 124 bpm
